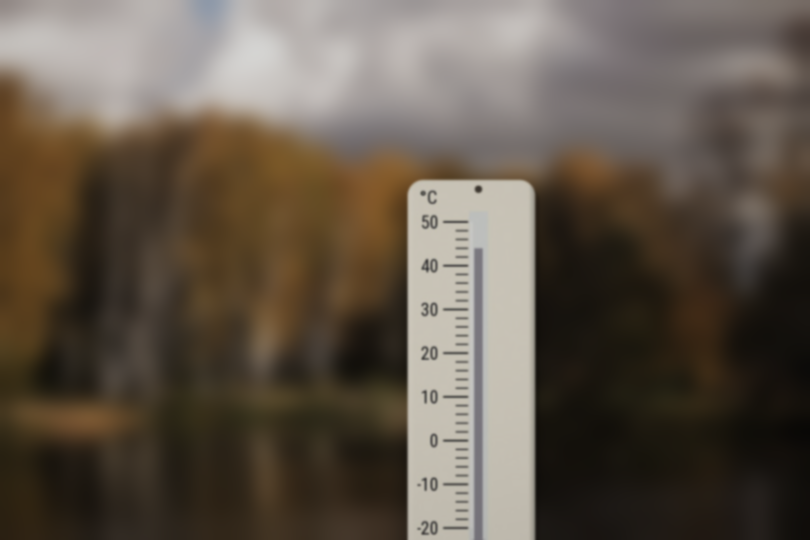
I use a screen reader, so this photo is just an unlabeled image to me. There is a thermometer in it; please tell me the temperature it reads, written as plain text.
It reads 44 °C
